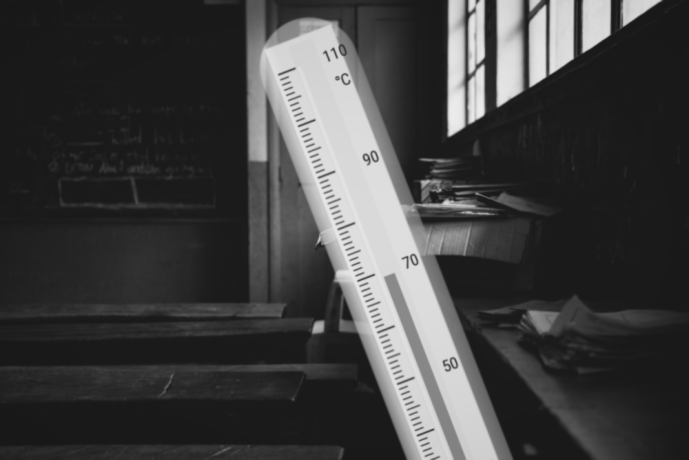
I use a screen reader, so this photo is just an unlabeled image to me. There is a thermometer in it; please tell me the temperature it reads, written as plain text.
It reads 69 °C
